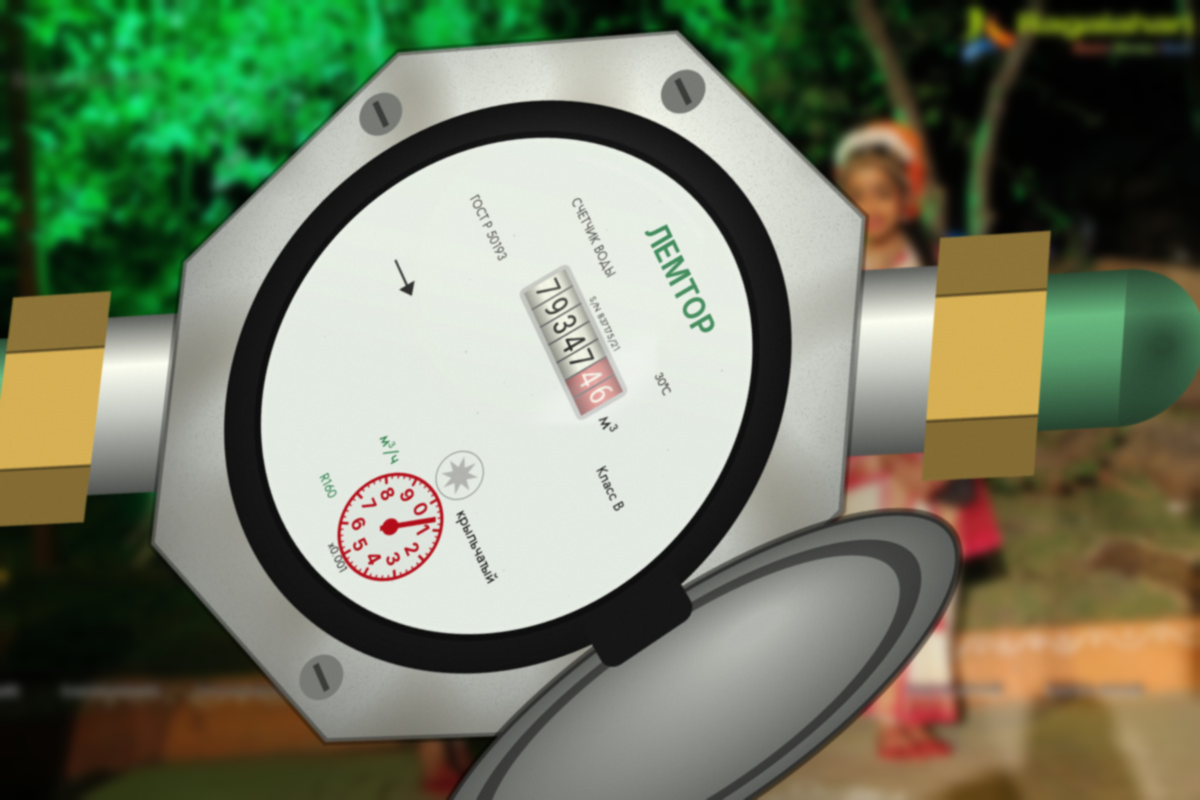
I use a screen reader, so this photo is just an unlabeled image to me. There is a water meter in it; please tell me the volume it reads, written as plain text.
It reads 79347.460 m³
